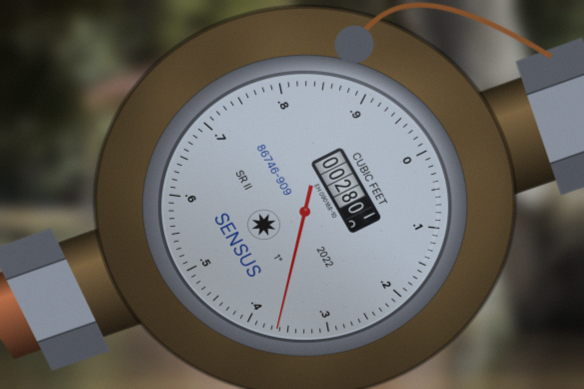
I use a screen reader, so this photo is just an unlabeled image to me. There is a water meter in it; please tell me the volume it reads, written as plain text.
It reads 2801.36 ft³
